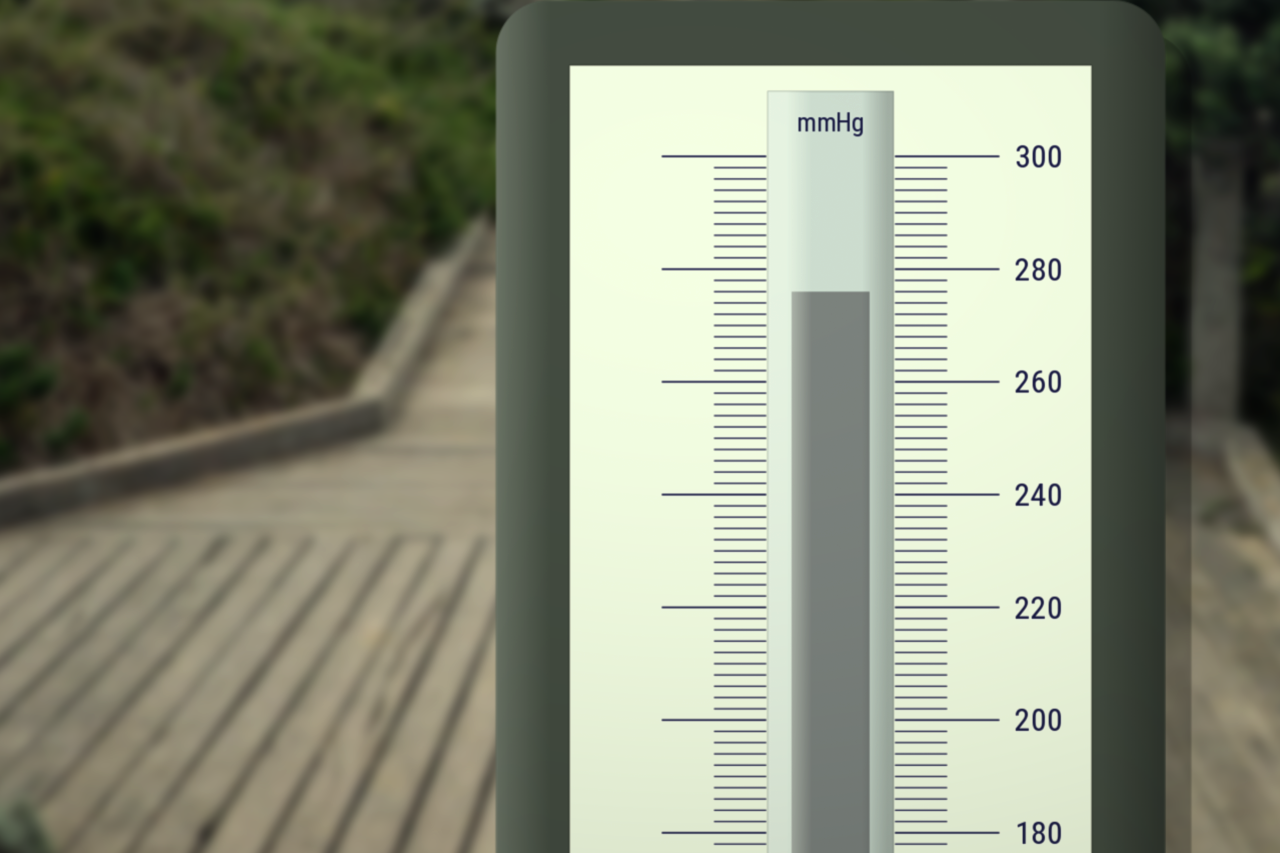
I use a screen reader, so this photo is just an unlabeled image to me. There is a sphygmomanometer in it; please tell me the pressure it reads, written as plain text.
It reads 276 mmHg
